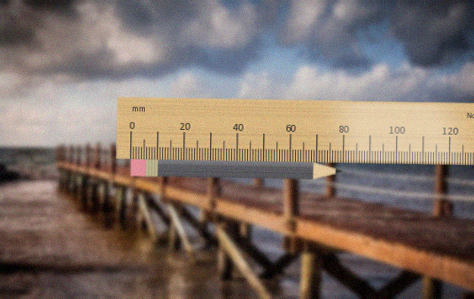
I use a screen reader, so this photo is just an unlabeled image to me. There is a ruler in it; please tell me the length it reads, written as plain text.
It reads 80 mm
